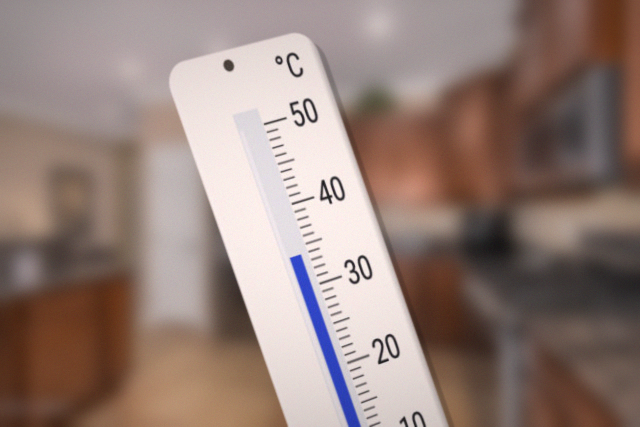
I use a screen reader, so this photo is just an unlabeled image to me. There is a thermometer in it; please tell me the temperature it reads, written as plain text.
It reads 34 °C
